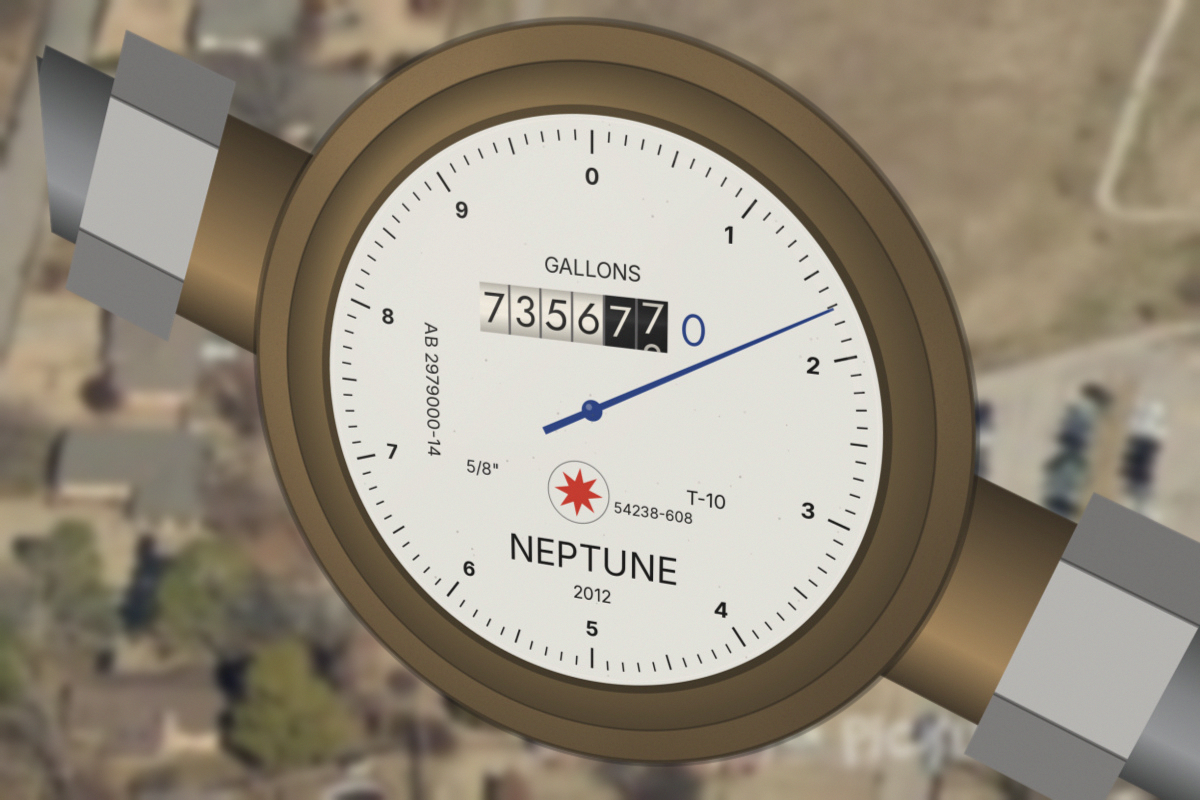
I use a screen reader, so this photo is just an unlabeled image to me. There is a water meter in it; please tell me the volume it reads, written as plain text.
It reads 7356771.7 gal
